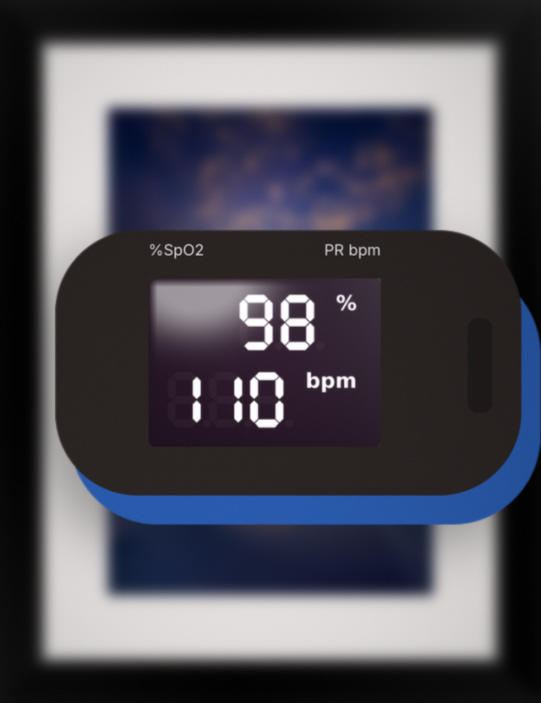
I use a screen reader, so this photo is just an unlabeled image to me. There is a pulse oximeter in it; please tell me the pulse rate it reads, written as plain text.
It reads 110 bpm
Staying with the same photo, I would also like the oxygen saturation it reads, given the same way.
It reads 98 %
